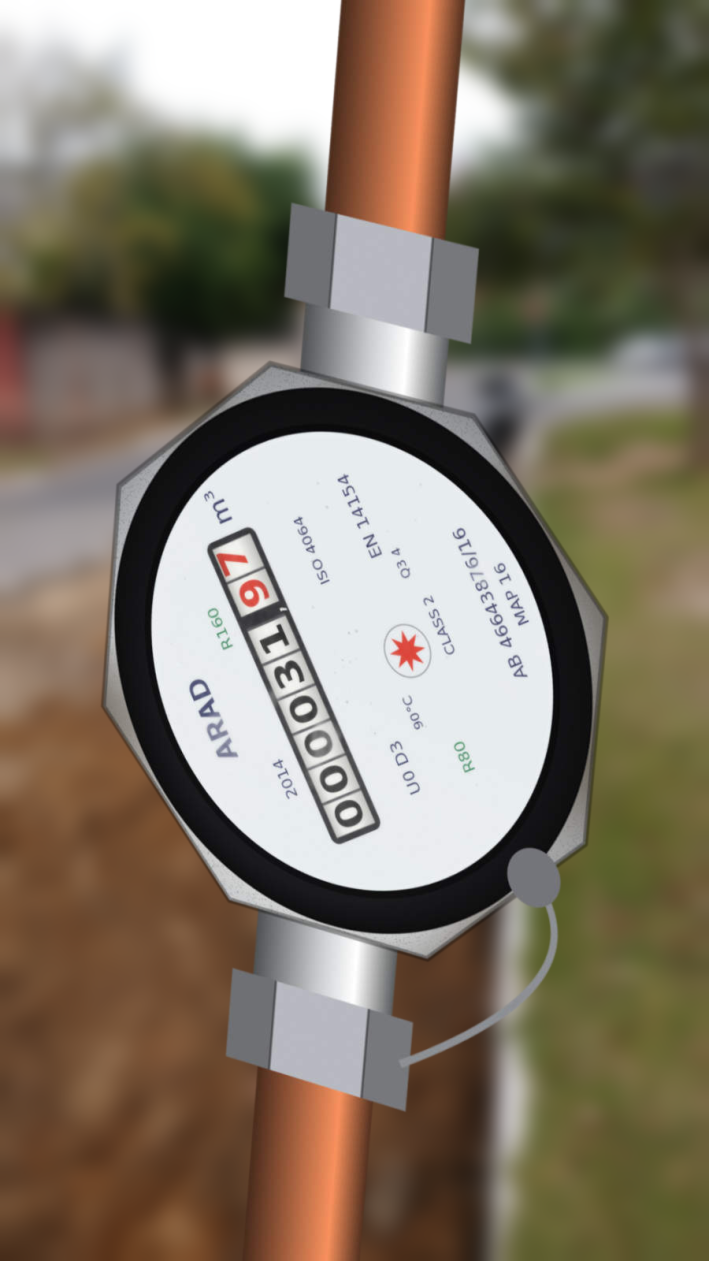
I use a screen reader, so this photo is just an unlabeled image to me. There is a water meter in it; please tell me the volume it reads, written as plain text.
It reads 31.97 m³
